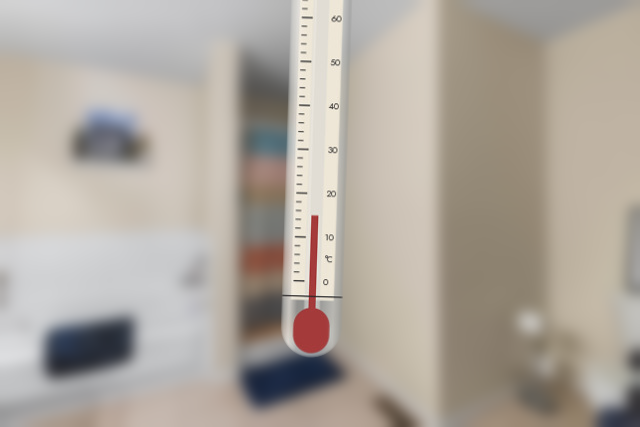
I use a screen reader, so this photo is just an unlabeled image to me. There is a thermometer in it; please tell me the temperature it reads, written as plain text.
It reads 15 °C
